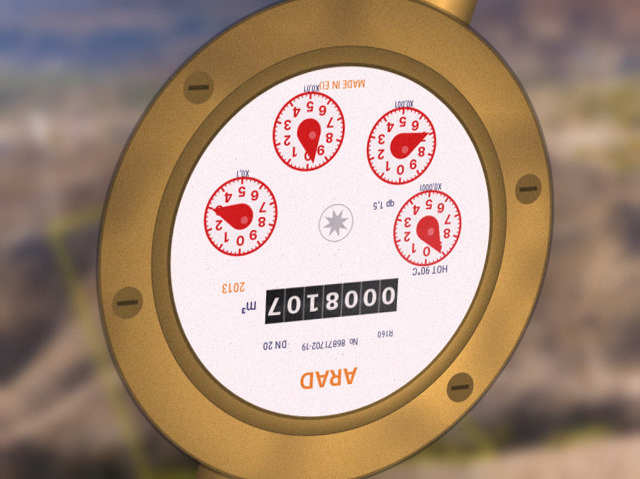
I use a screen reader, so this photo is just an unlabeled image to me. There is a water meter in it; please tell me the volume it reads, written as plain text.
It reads 8107.2969 m³
